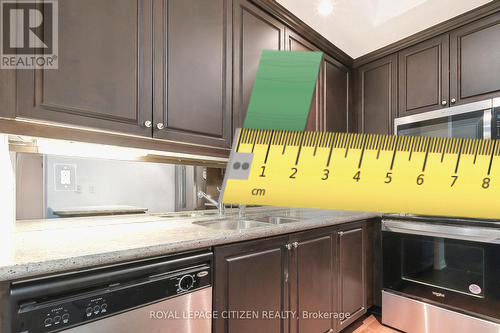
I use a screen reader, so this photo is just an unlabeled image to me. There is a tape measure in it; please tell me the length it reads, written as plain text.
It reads 2 cm
